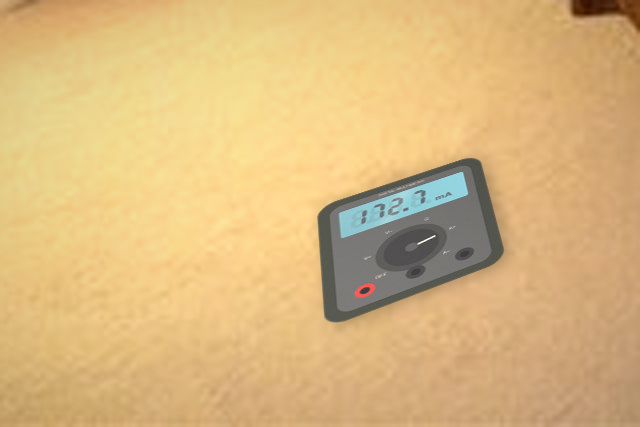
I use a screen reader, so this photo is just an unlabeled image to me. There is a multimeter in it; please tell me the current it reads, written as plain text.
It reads 172.7 mA
